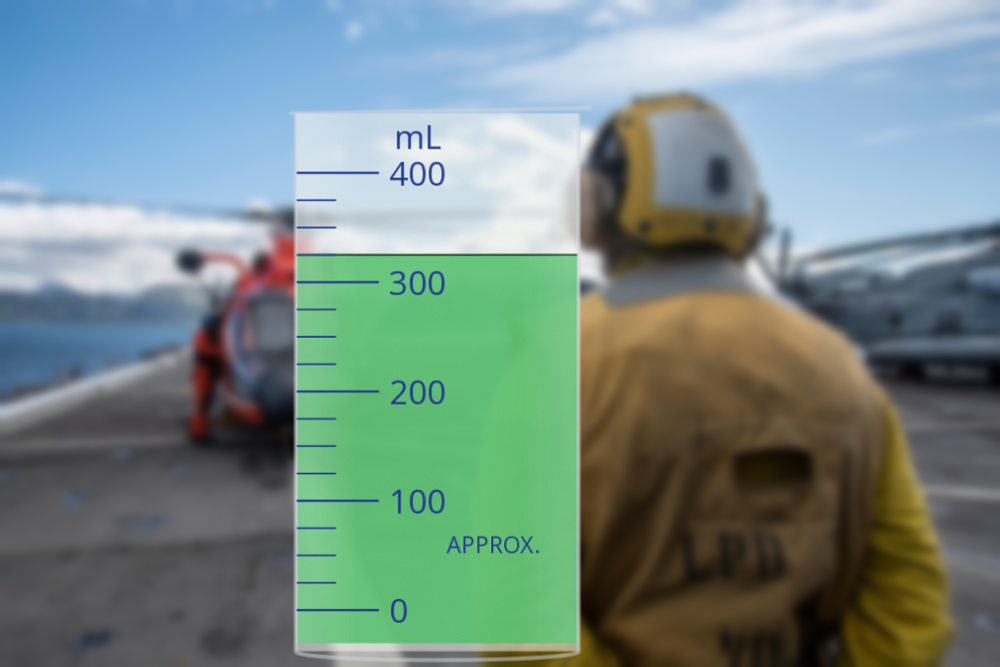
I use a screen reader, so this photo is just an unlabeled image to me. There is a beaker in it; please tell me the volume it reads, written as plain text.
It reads 325 mL
